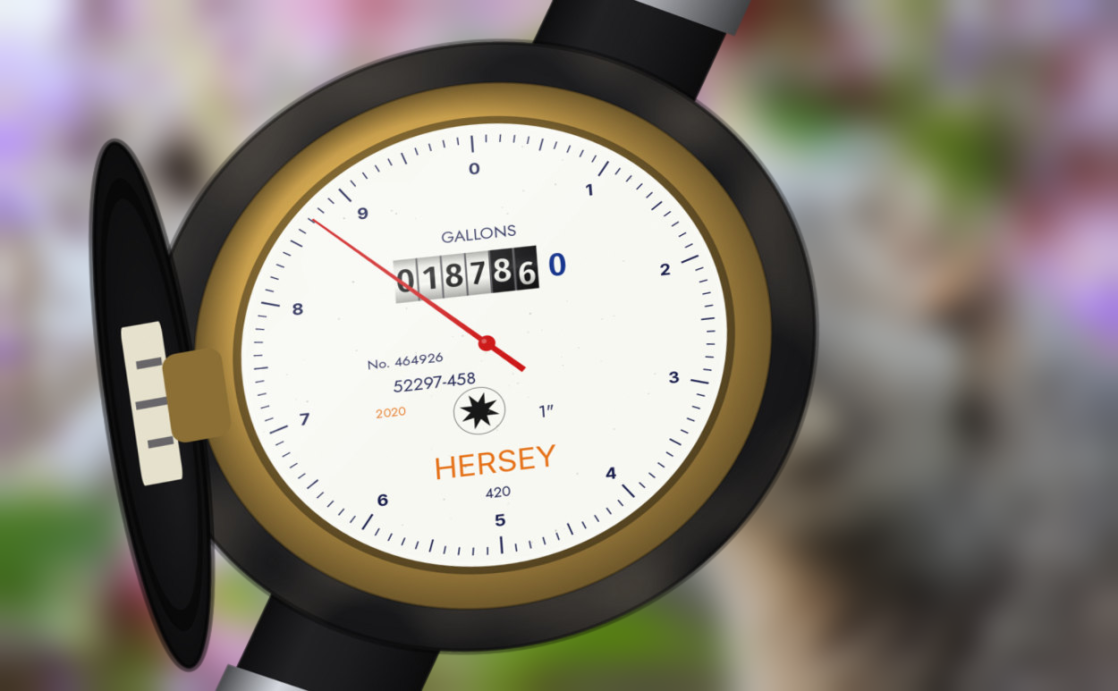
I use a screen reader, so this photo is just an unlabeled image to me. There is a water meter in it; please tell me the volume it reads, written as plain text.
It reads 187858.7 gal
